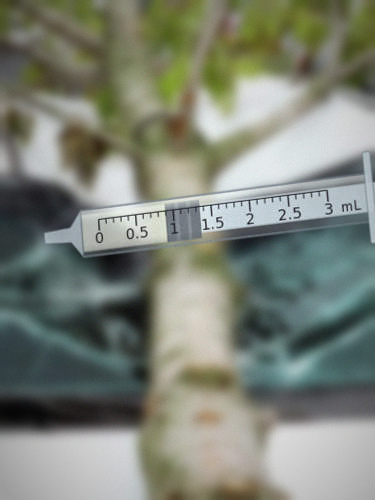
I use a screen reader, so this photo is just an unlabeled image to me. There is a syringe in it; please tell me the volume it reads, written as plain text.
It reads 0.9 mL
